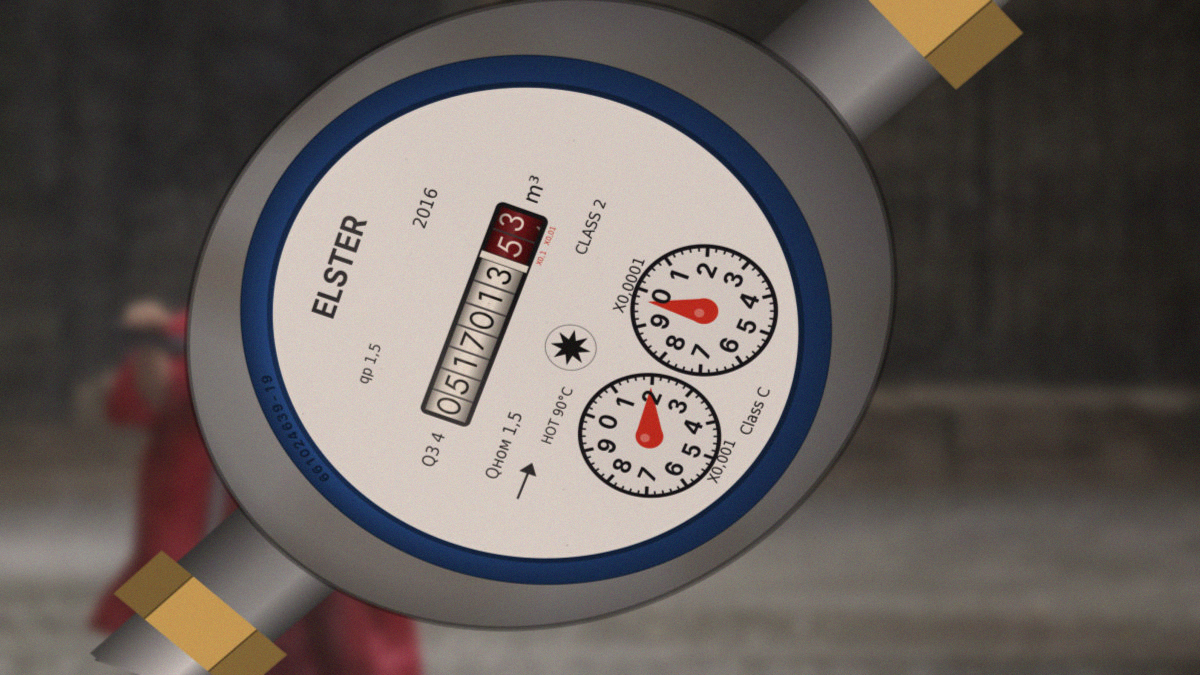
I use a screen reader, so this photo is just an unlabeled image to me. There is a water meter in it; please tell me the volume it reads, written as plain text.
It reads 517013.5319 m³
